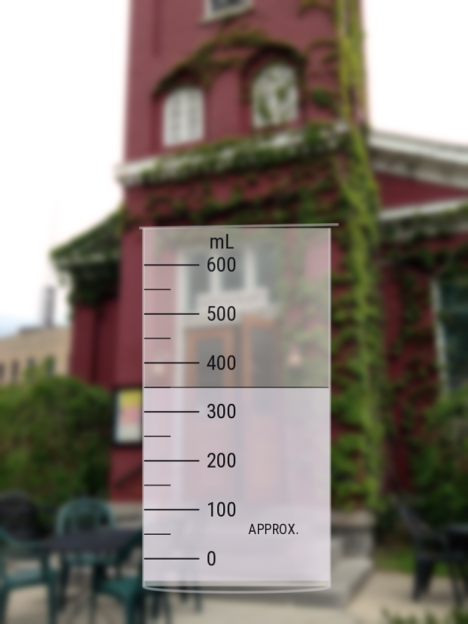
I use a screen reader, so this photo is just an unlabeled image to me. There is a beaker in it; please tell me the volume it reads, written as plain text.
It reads 350 mL
